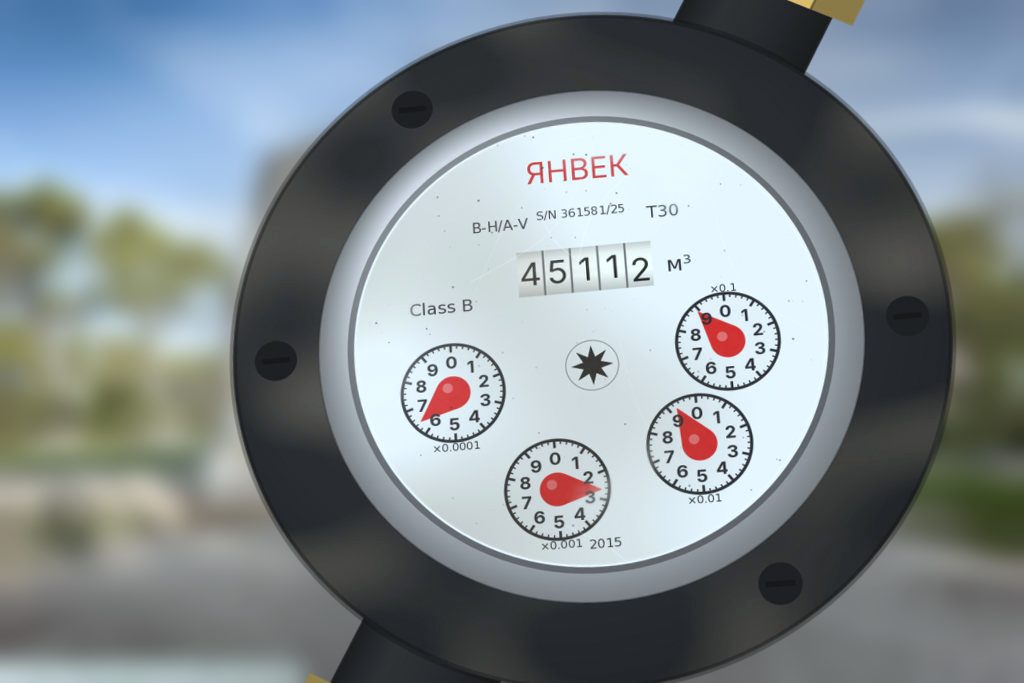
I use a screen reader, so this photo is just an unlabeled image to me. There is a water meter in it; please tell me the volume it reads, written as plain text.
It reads 45111.8926 m³
